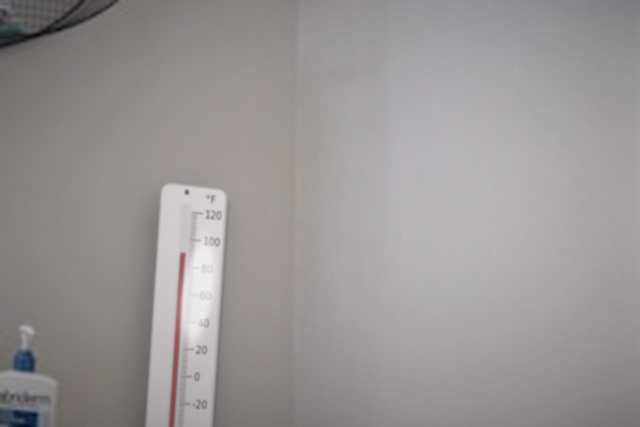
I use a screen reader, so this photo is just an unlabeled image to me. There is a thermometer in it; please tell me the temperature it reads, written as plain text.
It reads 90 °F
